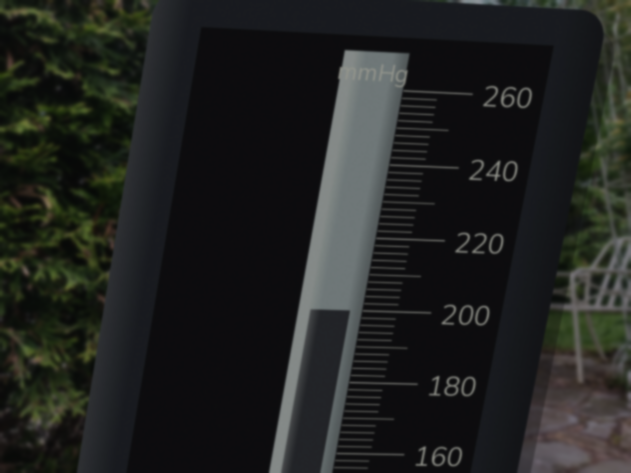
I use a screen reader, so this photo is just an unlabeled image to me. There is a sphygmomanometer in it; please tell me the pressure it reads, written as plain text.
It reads 200 mmHg
